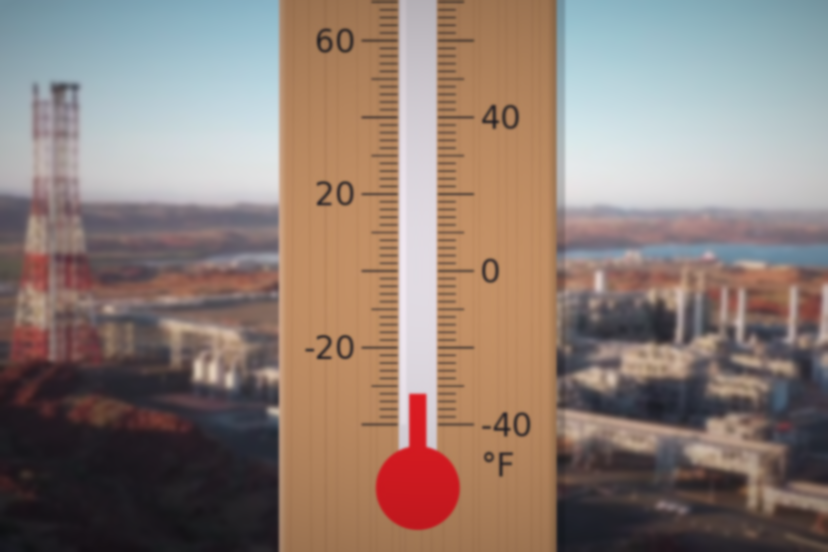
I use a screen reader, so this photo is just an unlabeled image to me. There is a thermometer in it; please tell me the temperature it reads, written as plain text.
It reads -32 °F
